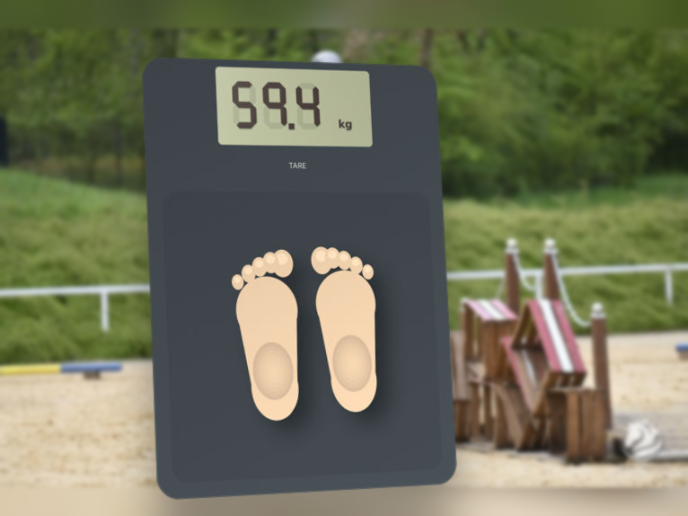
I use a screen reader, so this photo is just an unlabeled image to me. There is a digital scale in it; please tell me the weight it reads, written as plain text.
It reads 59.4 kg
